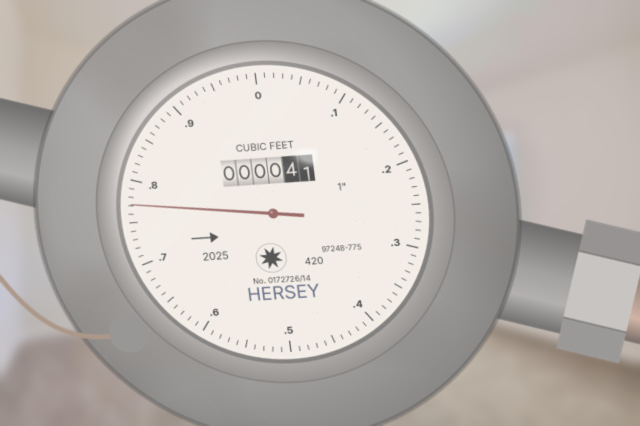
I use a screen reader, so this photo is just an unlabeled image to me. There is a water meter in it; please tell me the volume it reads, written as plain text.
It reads 40.77 ft³
